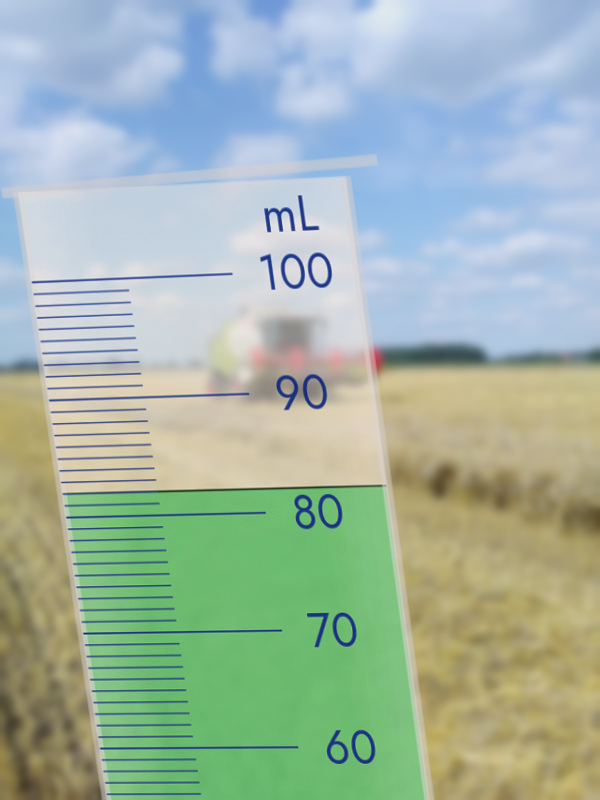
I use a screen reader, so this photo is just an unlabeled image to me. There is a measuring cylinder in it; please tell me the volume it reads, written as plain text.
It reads 82 mL
